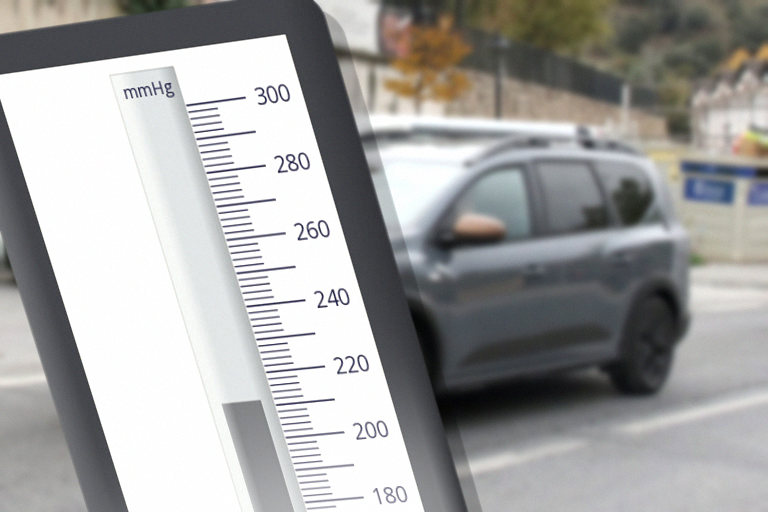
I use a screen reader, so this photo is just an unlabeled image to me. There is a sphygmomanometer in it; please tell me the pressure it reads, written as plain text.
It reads 212 mmHg
